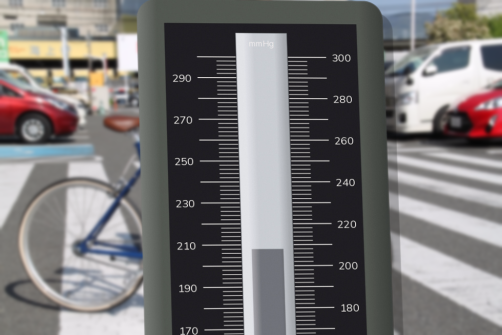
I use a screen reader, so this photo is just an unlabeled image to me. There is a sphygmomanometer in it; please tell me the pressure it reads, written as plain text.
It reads 208 mmHg
